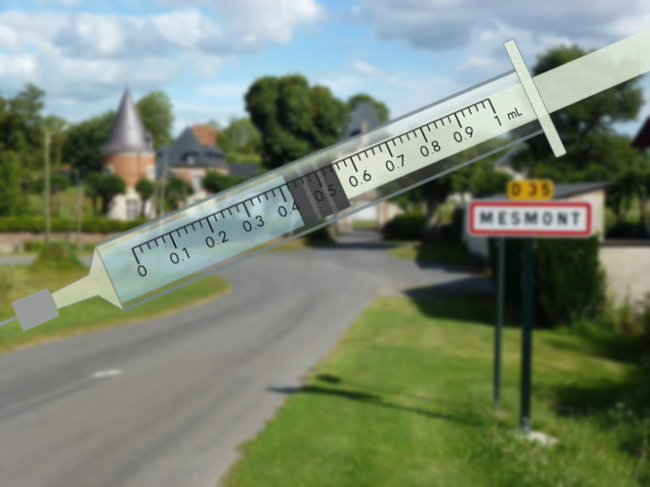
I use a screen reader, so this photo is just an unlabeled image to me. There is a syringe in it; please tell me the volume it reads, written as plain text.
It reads 0.42 mL
